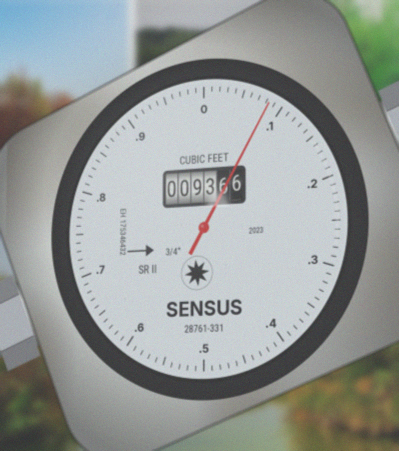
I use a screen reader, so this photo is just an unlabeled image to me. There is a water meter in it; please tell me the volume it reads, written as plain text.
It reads 9366.08 ft³
